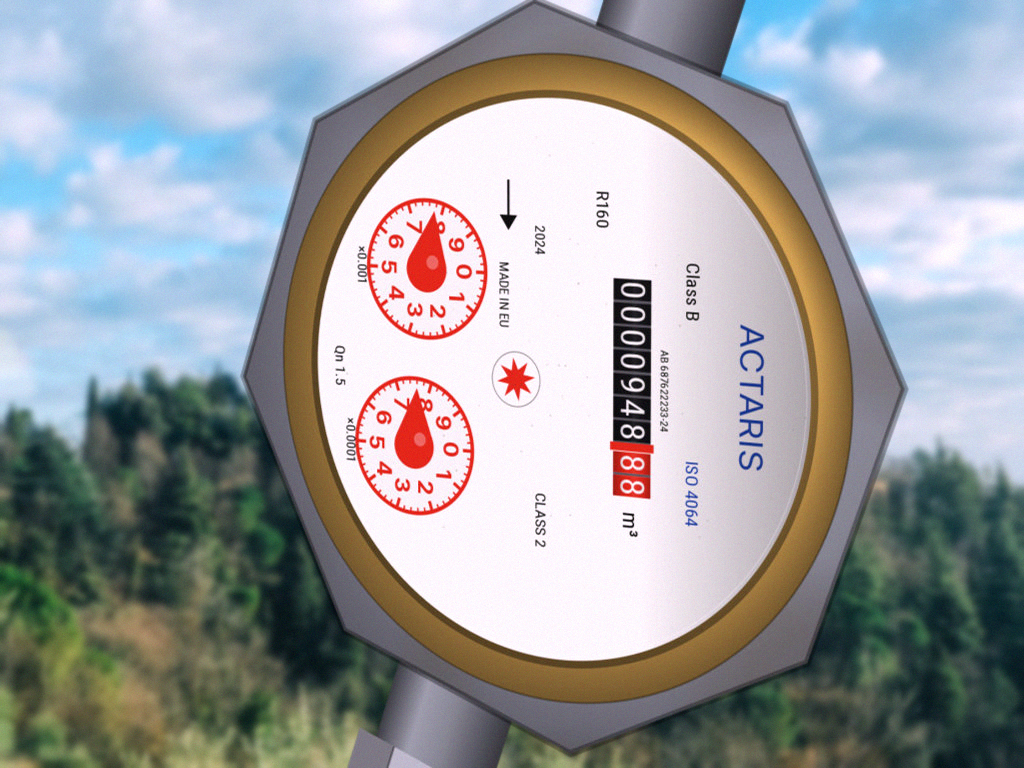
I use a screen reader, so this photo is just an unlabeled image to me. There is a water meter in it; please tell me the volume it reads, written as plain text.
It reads 948.8877 m³
